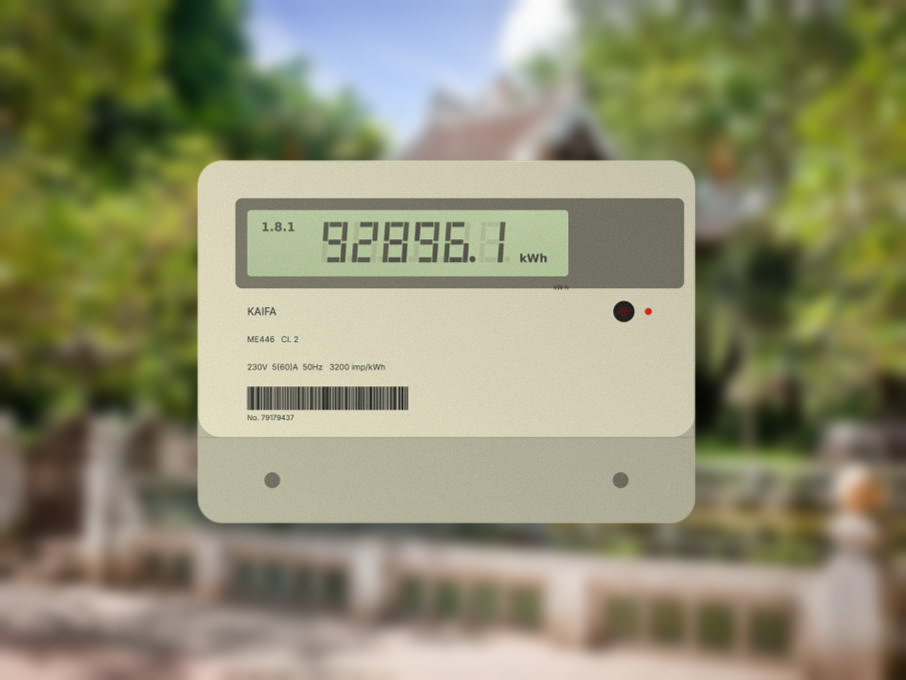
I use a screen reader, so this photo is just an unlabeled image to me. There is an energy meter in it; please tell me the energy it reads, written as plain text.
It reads 92896.1 kWh
